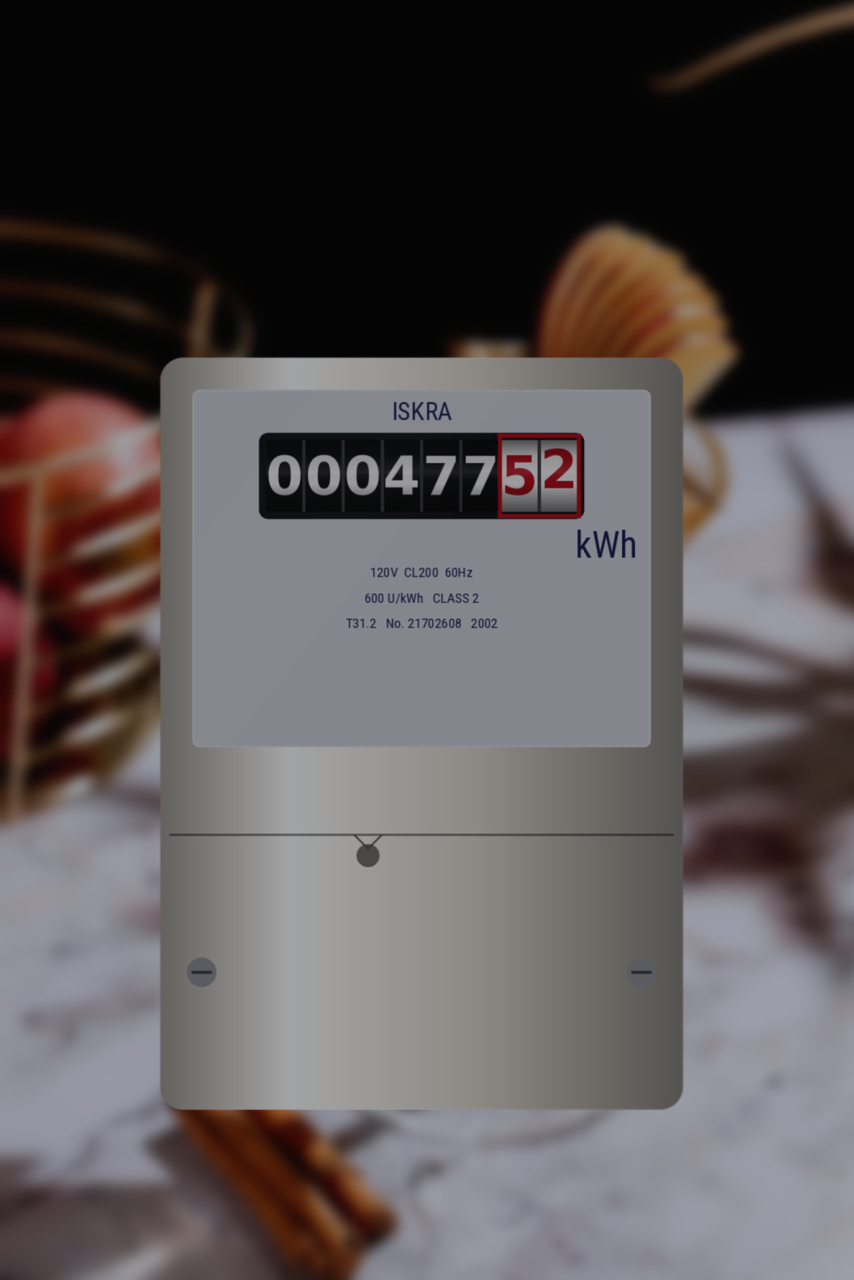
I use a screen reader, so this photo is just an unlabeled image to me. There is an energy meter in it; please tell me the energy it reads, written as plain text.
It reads 477.52 kWh
